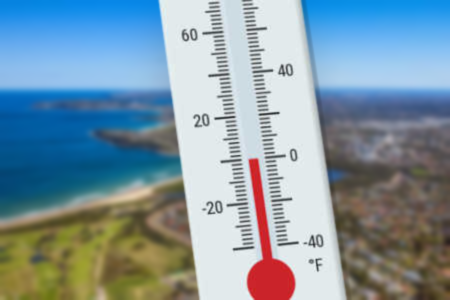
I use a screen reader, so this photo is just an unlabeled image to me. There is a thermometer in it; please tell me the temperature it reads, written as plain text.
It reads 0 °F
